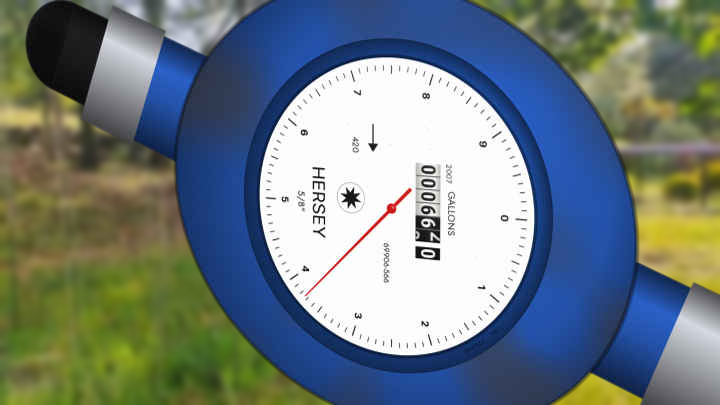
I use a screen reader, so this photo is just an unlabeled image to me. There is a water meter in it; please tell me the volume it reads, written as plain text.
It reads 6623.7 gal
